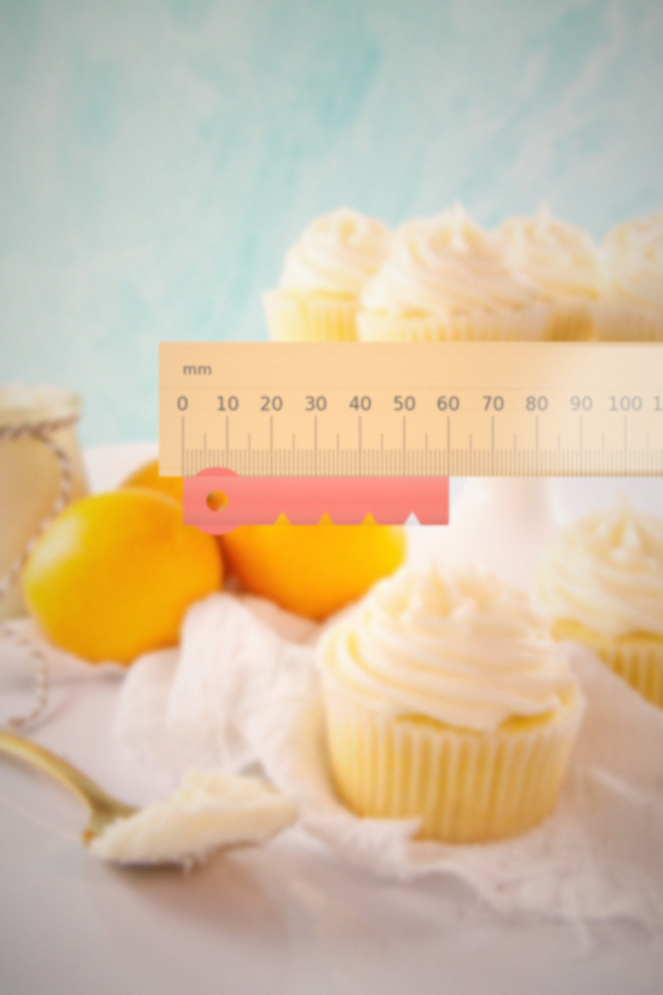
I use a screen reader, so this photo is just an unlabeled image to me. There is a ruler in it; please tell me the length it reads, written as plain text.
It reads 60 mm
